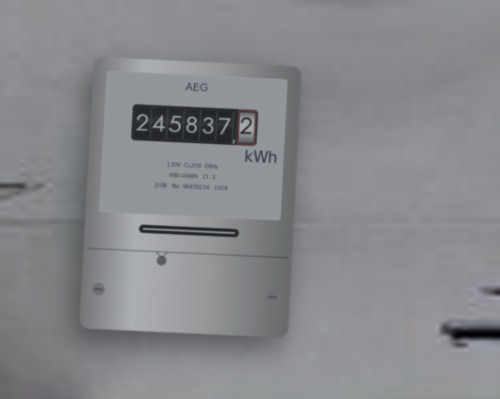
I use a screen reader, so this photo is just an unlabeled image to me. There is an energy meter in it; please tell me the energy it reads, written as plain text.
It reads 245837.2 kWh
